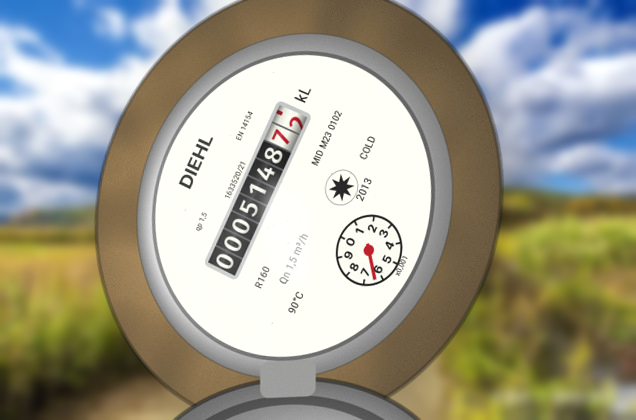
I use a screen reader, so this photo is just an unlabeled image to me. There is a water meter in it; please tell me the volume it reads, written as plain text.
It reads 5148.716 kL
